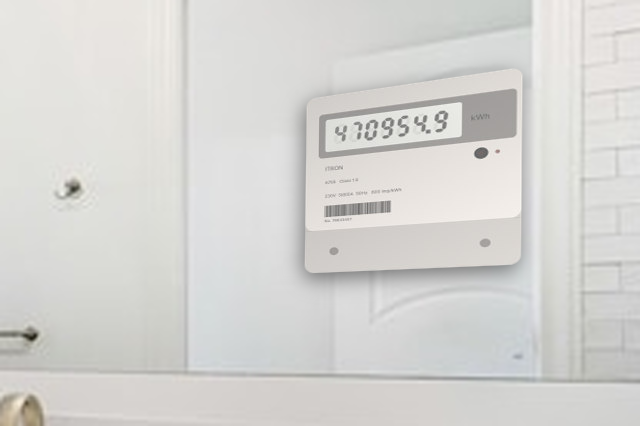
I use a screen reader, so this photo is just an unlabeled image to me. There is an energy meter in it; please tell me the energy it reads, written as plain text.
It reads 470954.9 kWh
